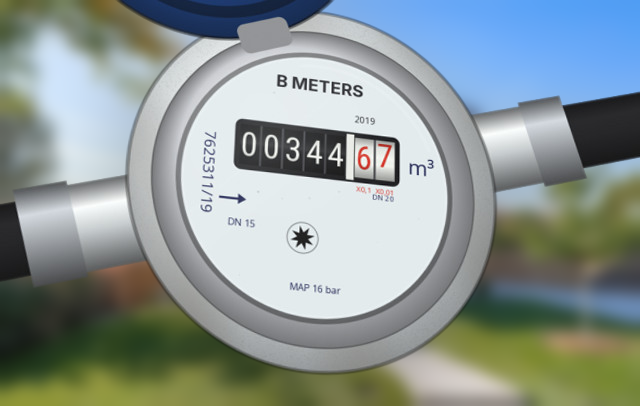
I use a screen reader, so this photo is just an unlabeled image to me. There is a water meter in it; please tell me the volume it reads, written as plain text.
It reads 344.67 m³
